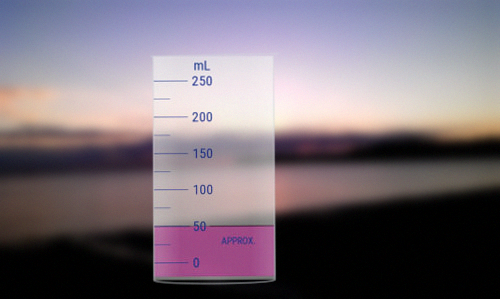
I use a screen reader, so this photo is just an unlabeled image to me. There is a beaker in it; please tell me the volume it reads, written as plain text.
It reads 50 mL
